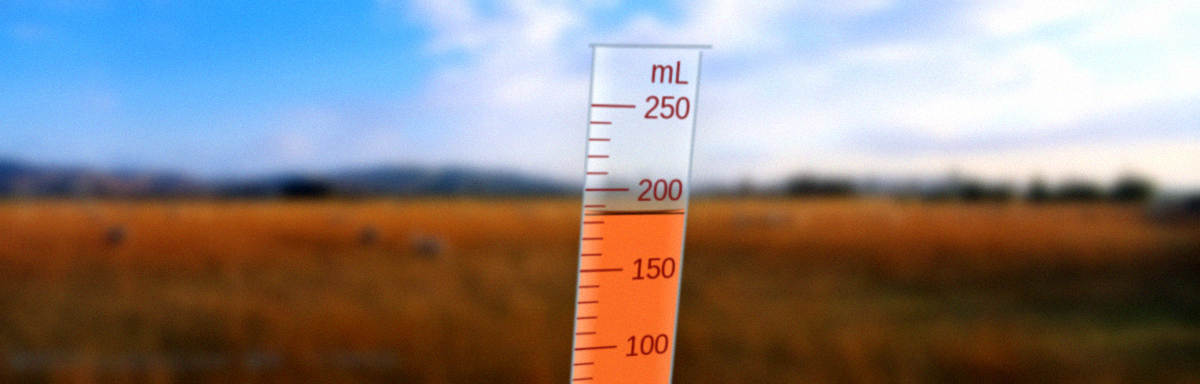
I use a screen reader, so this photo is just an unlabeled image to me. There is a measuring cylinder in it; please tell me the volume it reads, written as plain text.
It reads 185 mL
